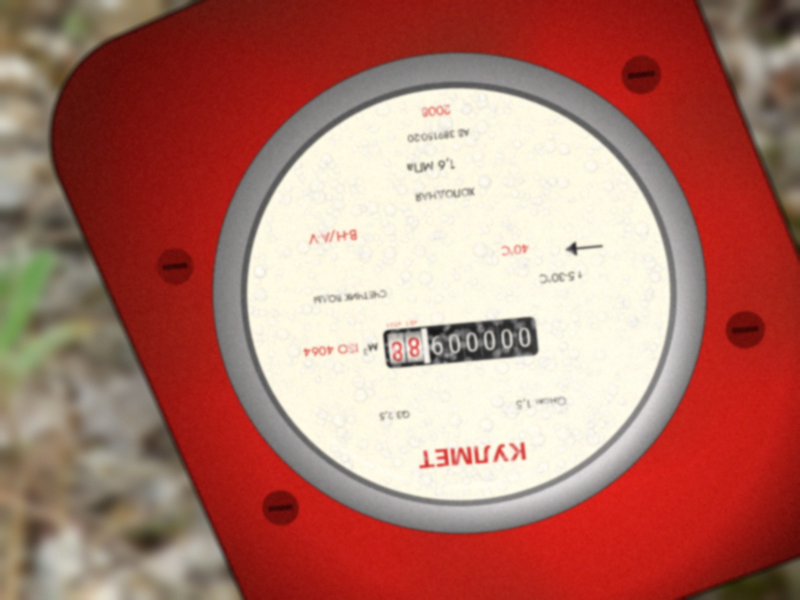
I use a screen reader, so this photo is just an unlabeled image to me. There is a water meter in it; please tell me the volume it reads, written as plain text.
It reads 9.88 m³
